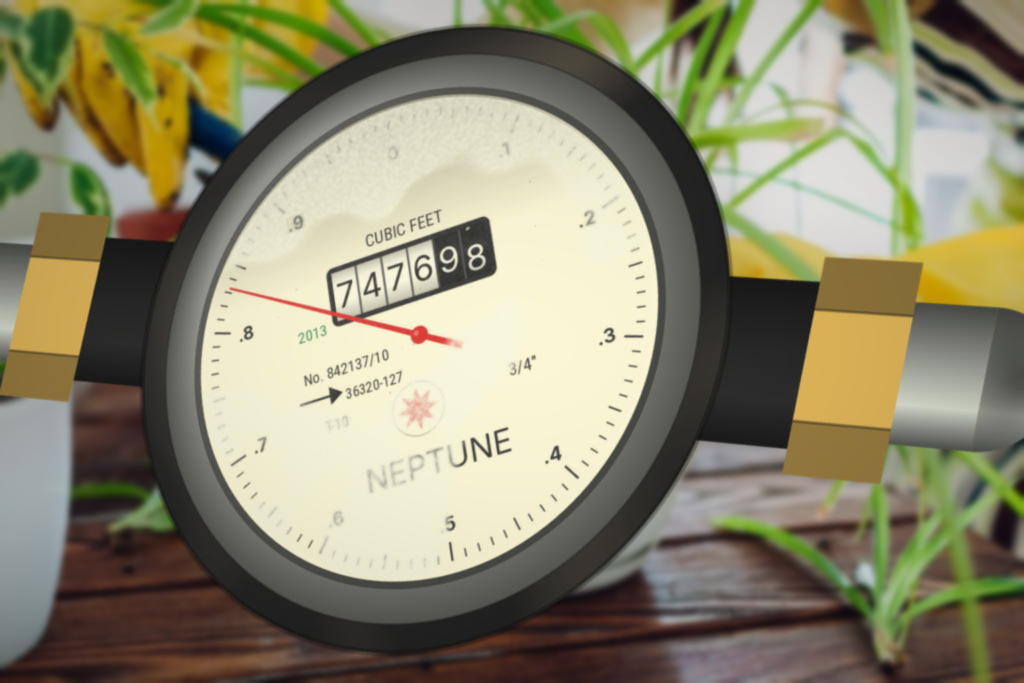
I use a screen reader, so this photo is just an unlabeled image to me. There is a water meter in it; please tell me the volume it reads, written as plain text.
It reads 747697.83 ft³
